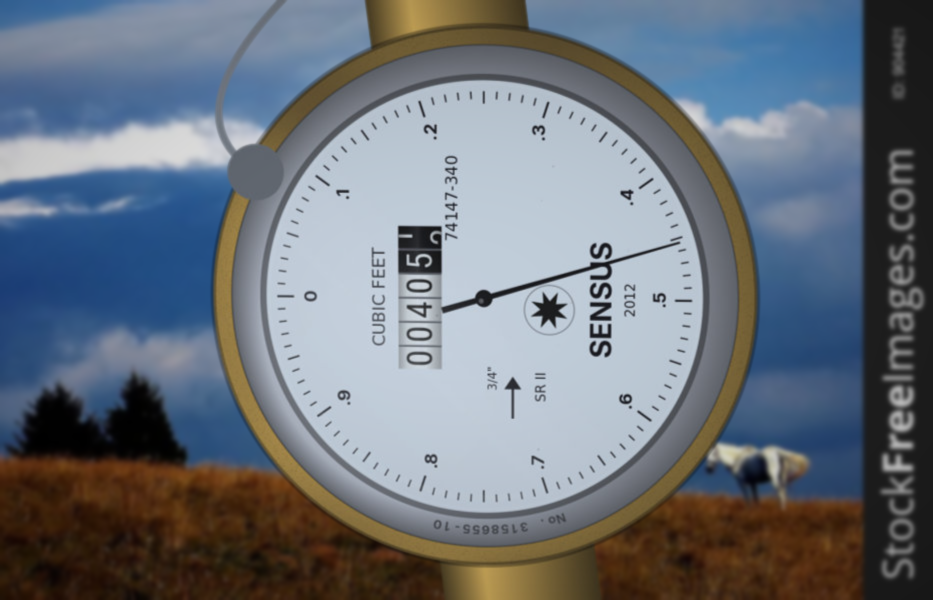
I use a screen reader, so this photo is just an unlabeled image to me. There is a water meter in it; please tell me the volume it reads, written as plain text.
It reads 4051.45 ft³
